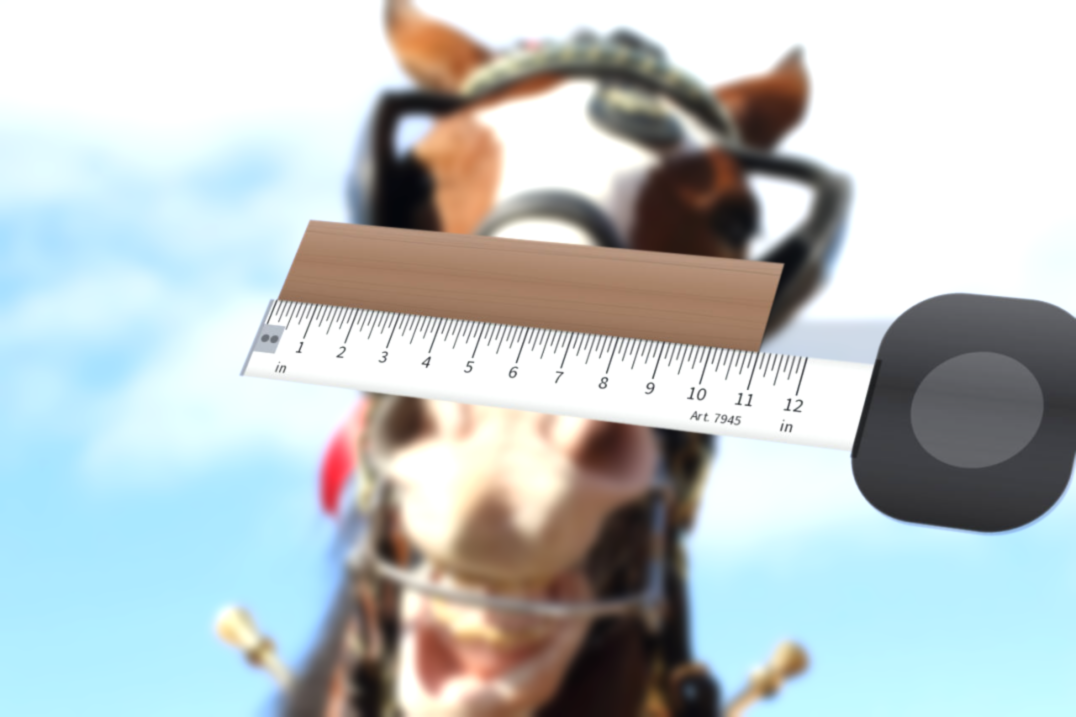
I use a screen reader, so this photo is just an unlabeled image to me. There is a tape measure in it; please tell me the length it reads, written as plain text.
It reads 11 in
